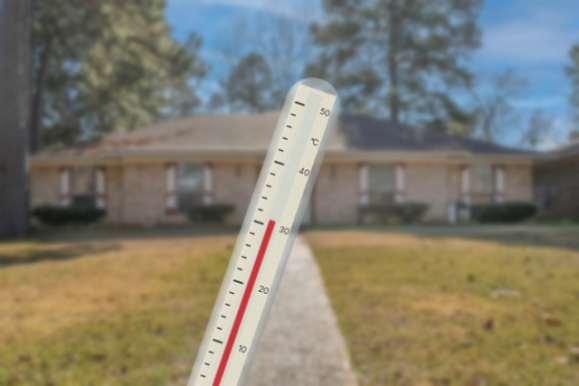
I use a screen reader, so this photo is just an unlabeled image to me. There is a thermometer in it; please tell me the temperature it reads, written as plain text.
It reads 31 °C
